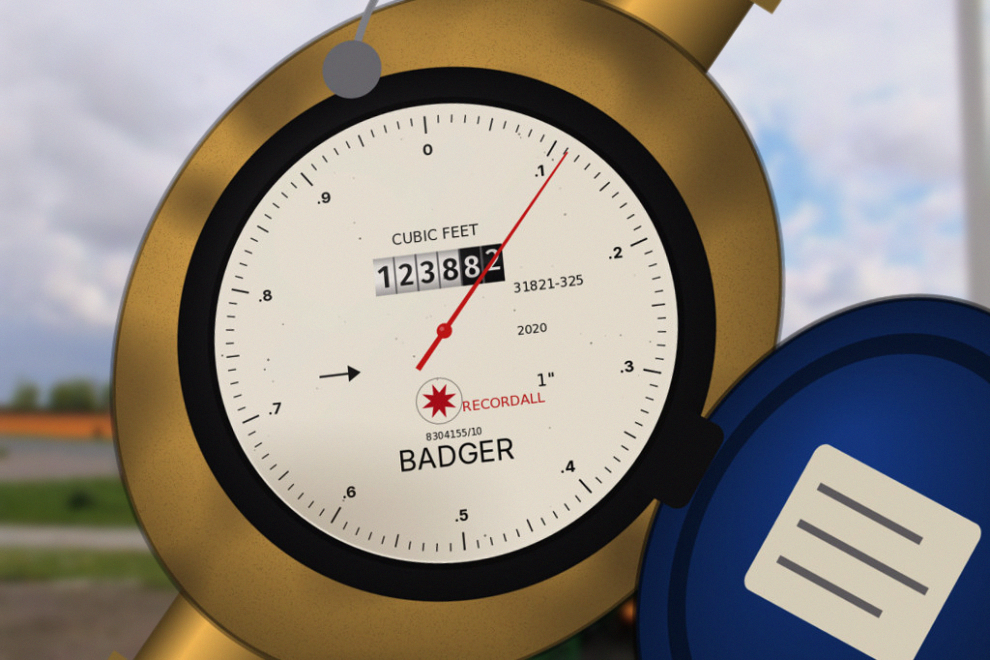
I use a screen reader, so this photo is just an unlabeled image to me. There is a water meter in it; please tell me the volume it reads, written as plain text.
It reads 123882.11 ft³
